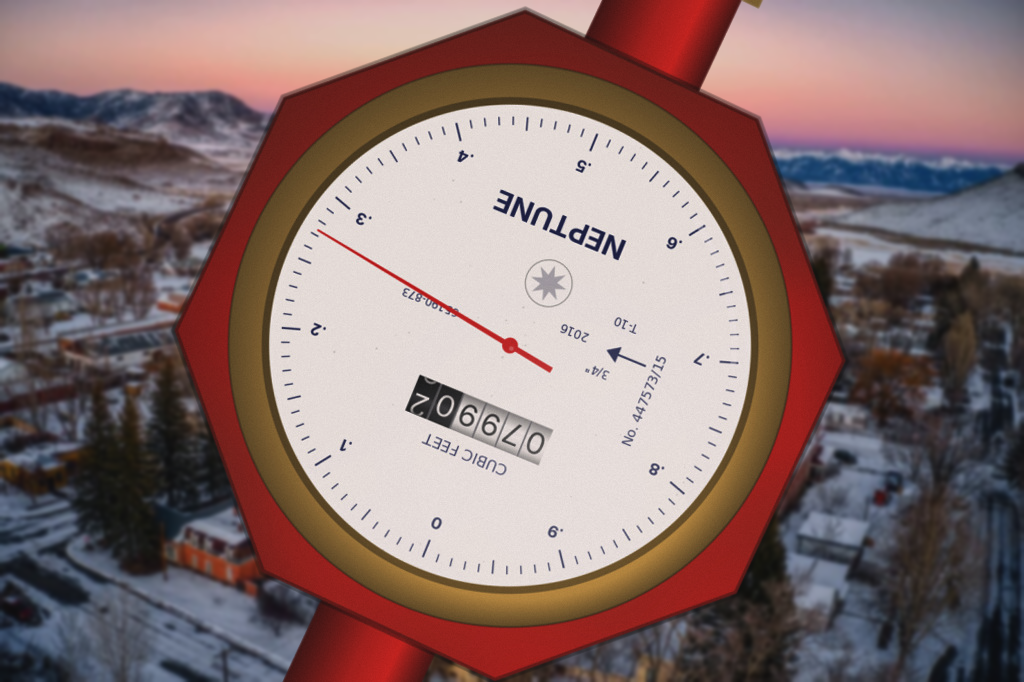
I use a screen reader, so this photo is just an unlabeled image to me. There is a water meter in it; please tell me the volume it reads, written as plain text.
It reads 79902.27 ft³
